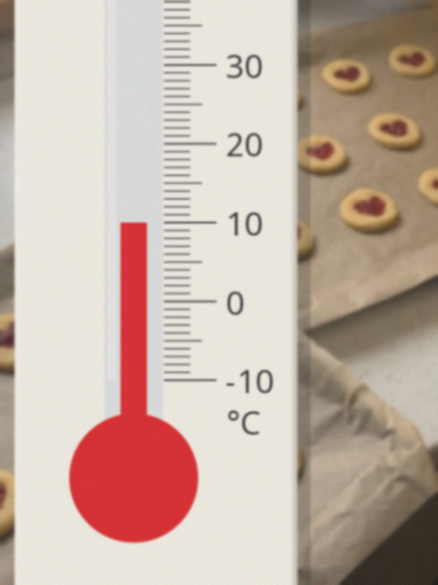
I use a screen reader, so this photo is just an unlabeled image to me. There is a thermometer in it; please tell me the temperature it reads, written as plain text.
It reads 10 °C
